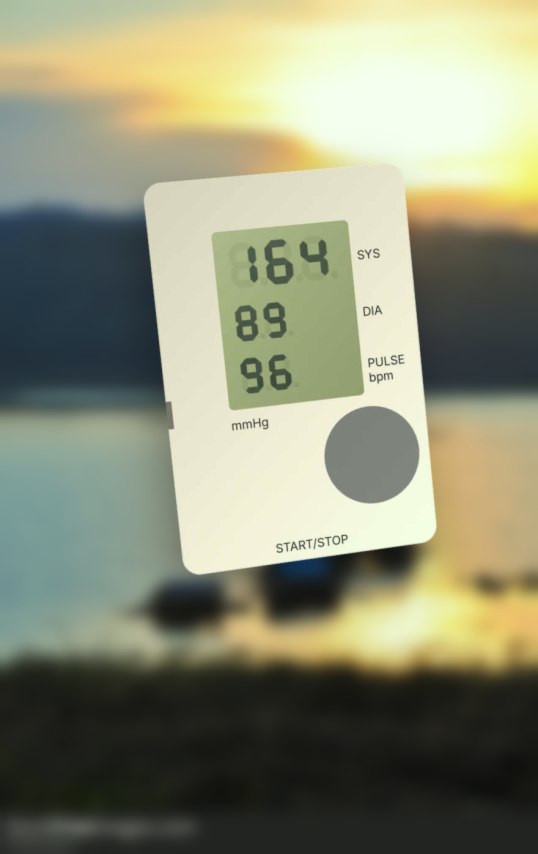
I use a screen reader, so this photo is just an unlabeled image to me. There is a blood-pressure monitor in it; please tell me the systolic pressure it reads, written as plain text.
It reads 164 mmHg
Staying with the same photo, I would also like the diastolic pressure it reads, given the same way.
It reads 89 mmHg
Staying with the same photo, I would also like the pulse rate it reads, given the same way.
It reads 96 bpm
